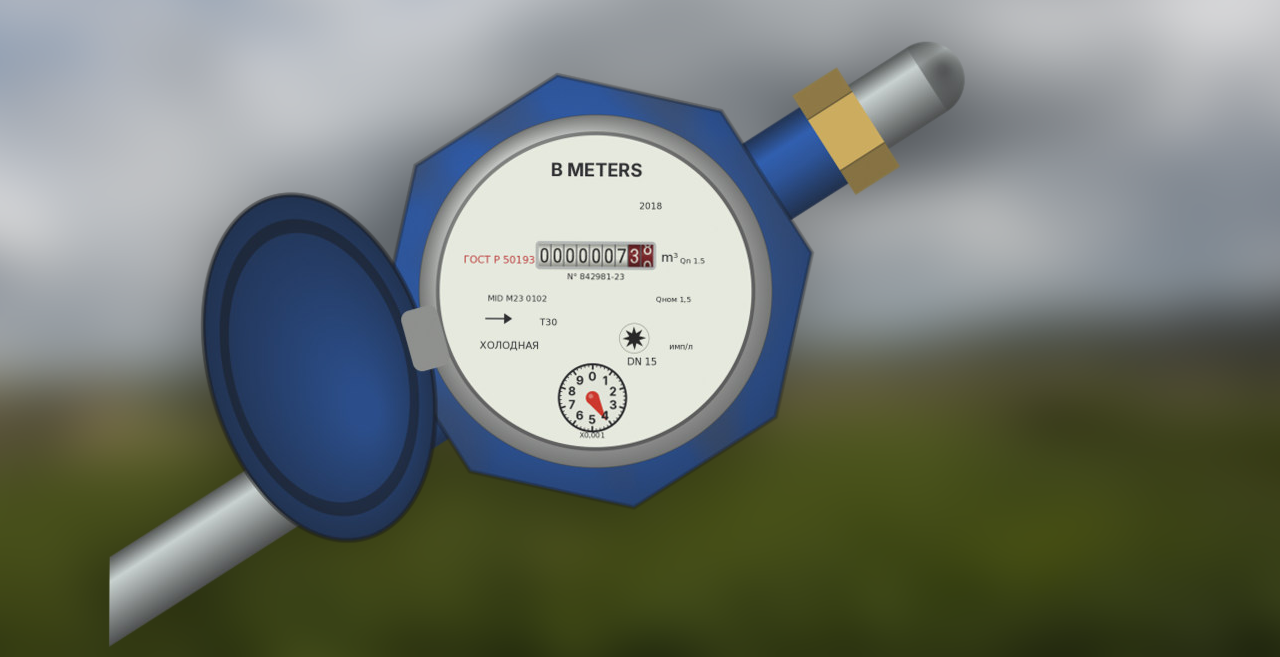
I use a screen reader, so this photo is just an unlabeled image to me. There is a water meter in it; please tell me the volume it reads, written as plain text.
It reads 7.384 m³
